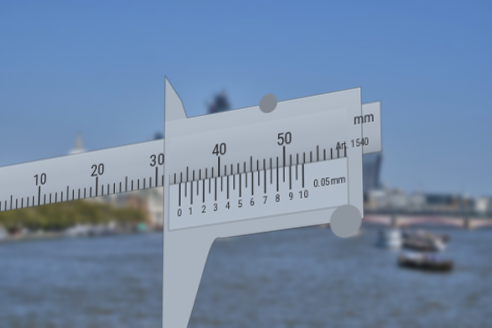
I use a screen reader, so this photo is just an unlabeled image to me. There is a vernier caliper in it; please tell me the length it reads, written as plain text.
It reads 33.8 mm
